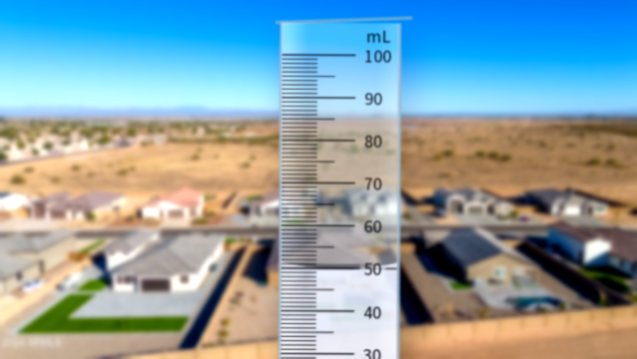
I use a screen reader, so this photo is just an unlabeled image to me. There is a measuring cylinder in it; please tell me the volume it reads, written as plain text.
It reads 50 mL
